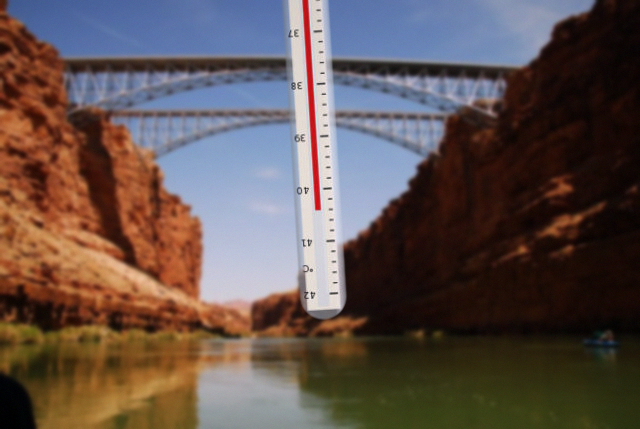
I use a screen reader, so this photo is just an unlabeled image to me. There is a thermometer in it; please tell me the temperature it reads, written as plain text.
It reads 40.4 °C
